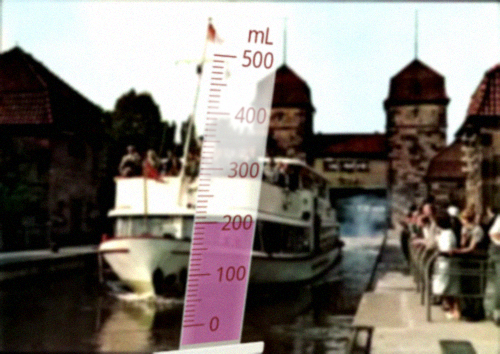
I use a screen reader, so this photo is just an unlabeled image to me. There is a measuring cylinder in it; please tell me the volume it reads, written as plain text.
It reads 200 mL
